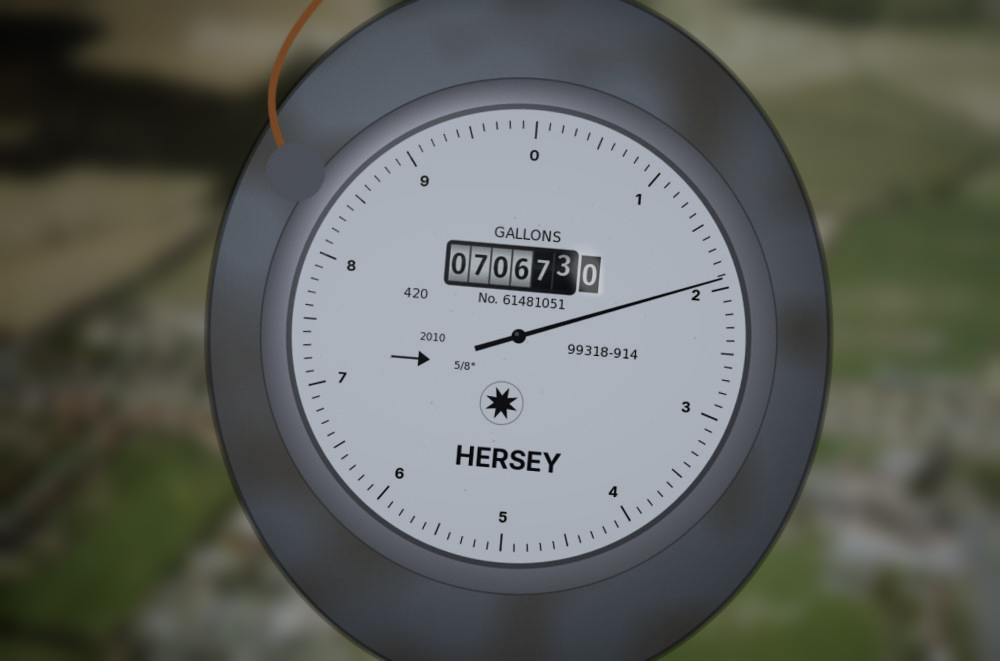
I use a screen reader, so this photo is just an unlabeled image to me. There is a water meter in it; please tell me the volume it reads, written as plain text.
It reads 706731.9 gal
